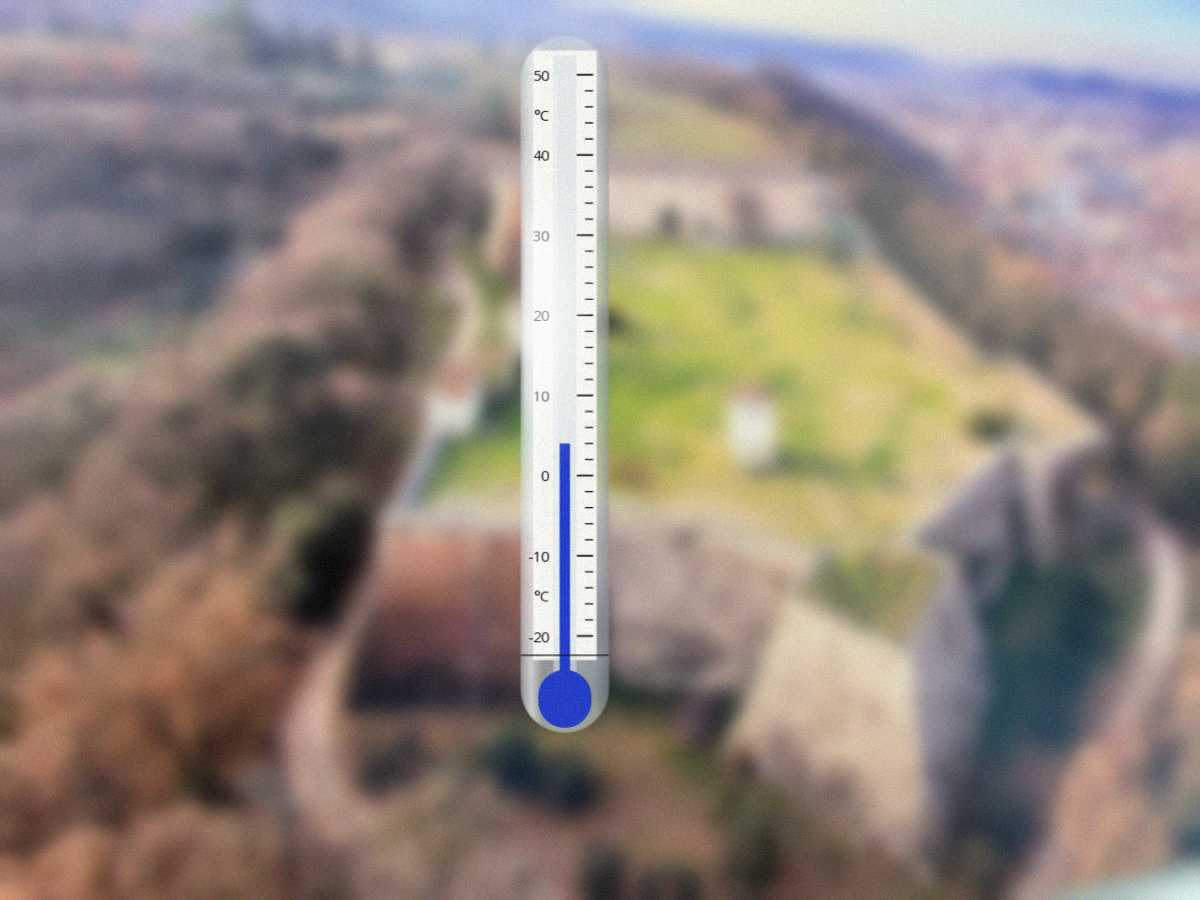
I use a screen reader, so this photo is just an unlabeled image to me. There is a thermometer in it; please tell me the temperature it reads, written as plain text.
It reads 4 °C
